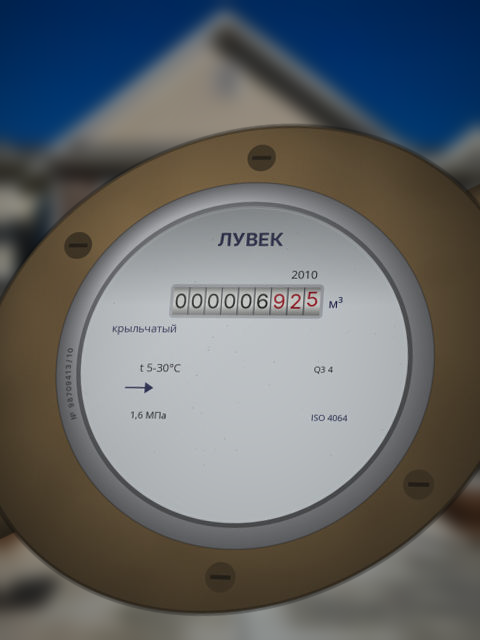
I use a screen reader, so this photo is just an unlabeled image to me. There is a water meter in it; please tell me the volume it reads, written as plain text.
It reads 6.925 m³
